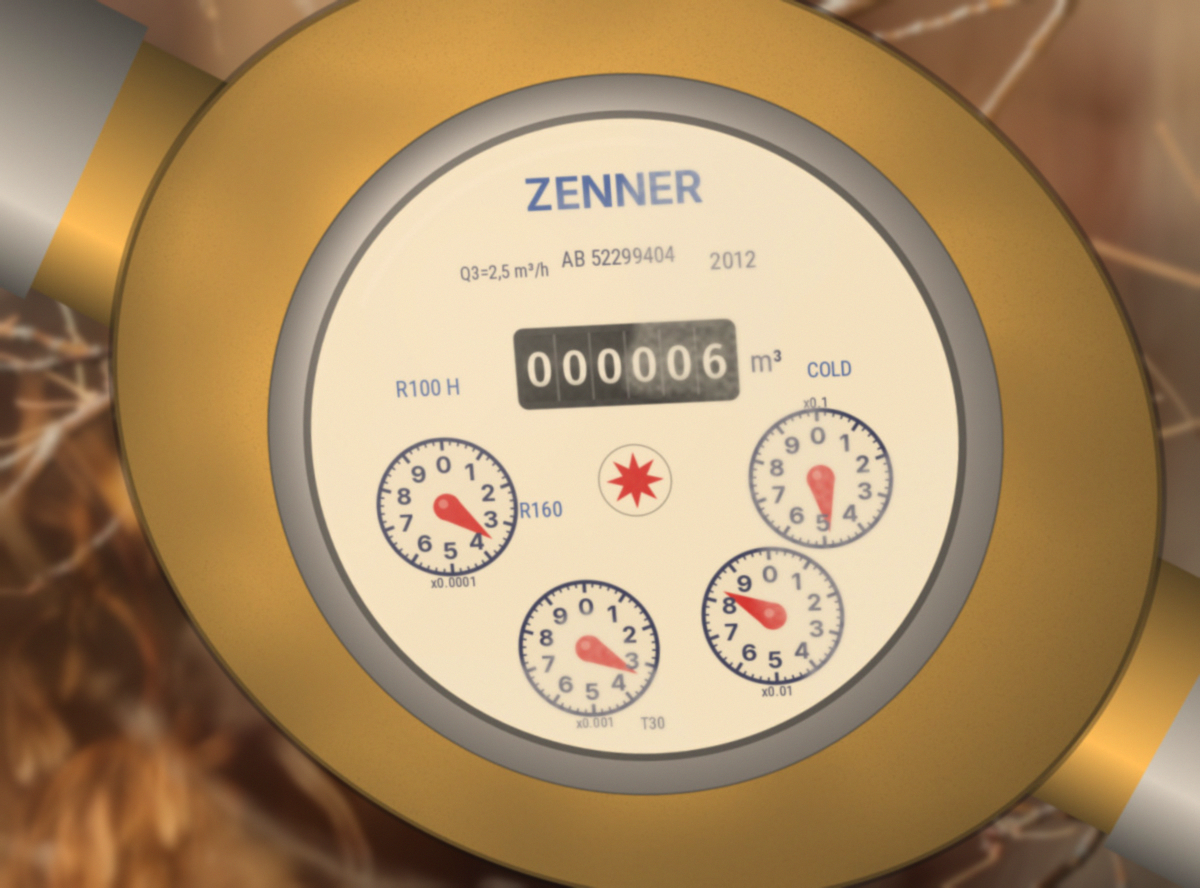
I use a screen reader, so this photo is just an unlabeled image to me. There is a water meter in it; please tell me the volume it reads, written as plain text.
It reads 6.4833 m³
